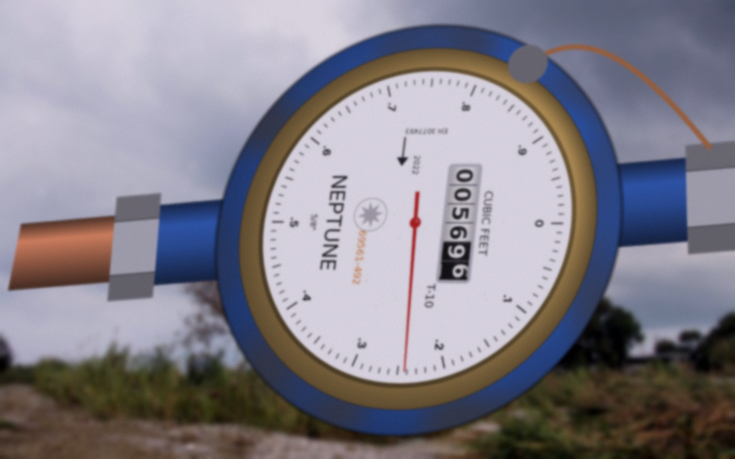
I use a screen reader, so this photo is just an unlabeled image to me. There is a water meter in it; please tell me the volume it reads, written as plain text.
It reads 5696.24 ft³
